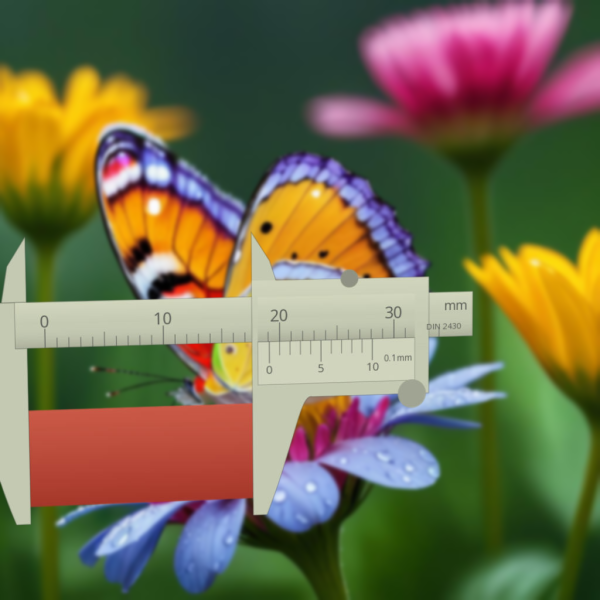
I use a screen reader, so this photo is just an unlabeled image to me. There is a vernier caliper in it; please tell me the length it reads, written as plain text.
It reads 19.1 mm
